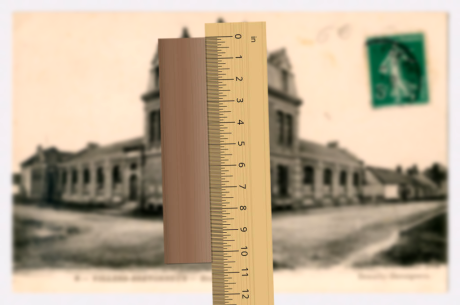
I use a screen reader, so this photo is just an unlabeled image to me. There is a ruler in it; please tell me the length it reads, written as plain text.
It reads 10.5 in
